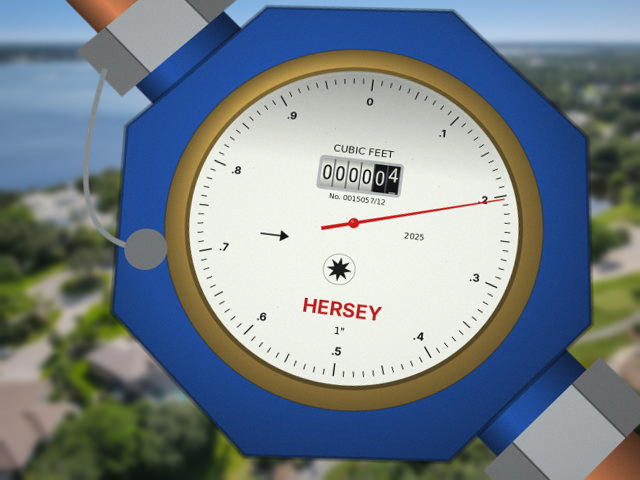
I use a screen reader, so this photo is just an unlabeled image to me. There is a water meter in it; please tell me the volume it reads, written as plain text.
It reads 4.20 ft³
